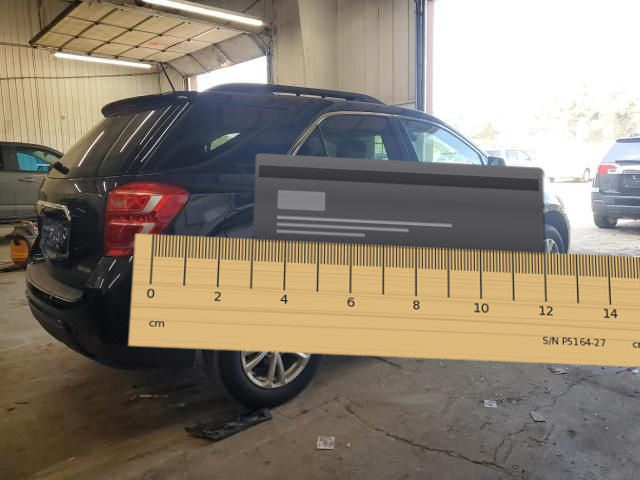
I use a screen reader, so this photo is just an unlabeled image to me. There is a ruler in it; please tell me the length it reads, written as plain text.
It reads 9 cm
